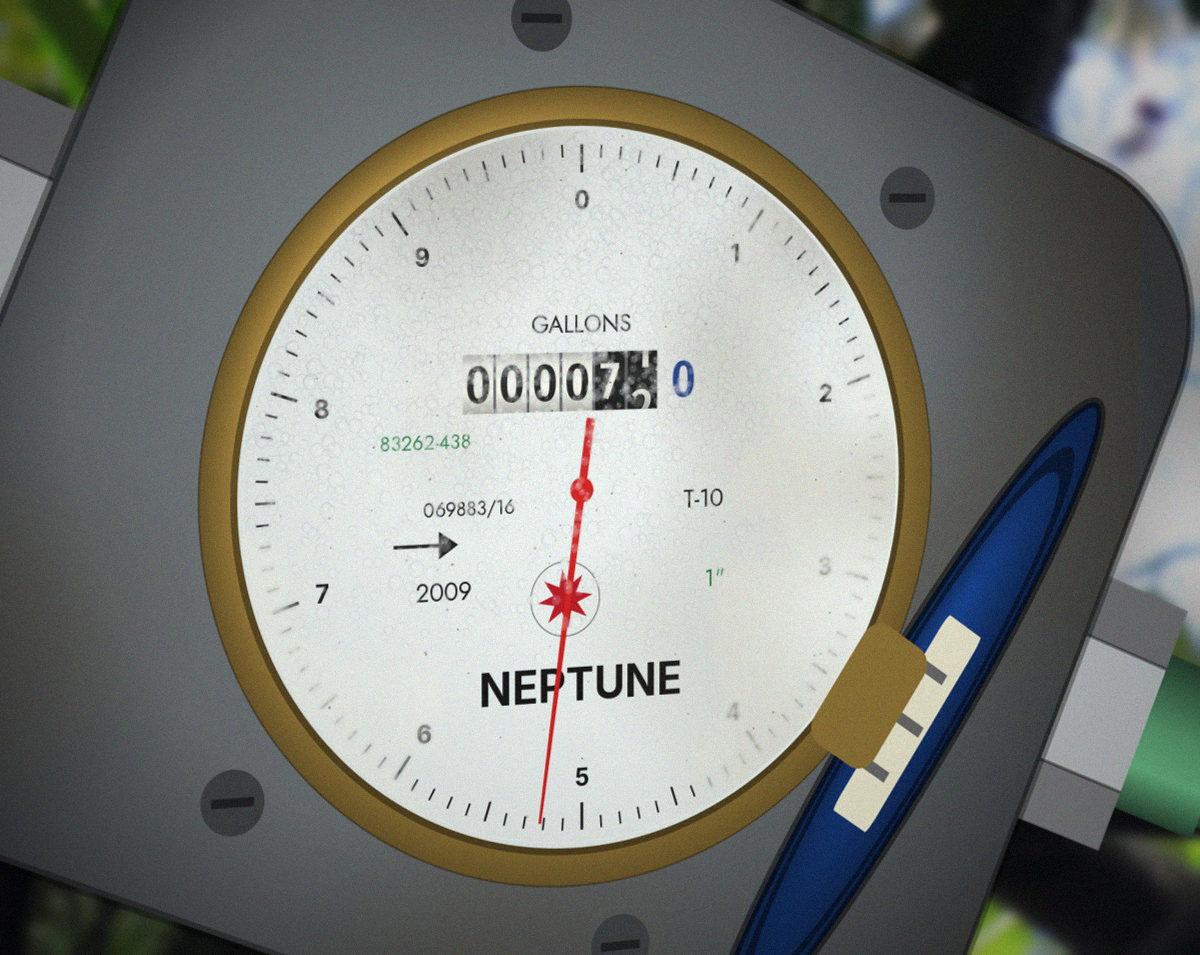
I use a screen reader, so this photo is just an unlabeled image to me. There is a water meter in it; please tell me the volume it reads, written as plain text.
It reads 715.2 gal
